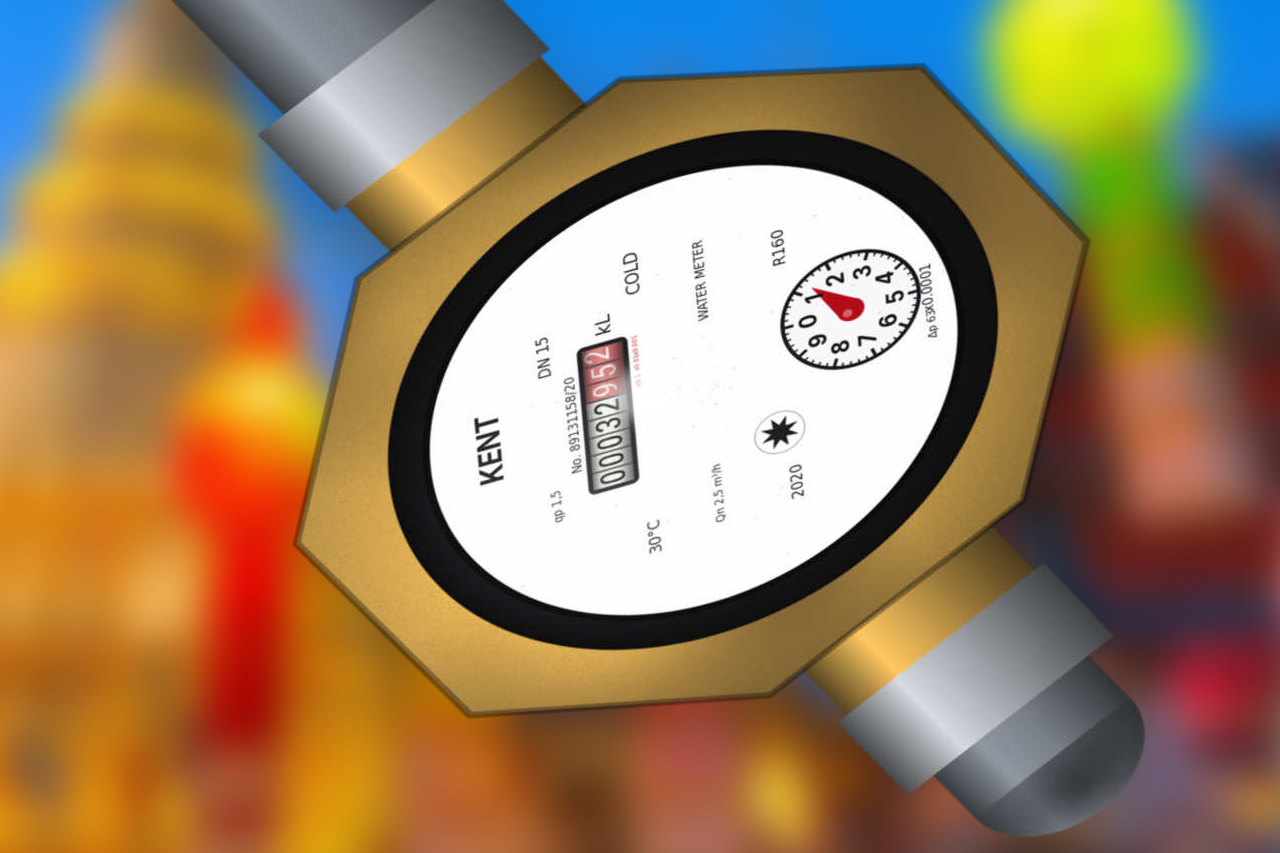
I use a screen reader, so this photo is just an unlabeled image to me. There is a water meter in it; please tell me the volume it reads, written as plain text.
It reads 32.9521 kL
